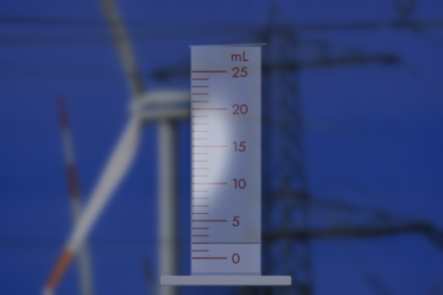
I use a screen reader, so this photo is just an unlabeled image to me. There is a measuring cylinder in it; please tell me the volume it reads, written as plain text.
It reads 2 mL
